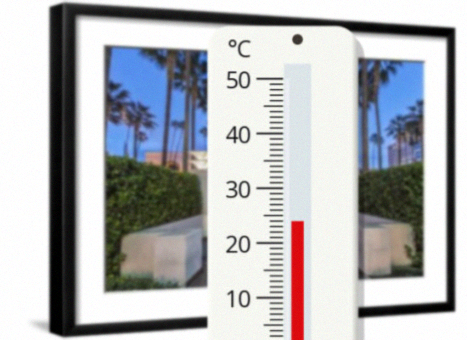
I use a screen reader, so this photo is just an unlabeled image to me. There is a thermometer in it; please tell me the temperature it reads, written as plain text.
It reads 24 °C
